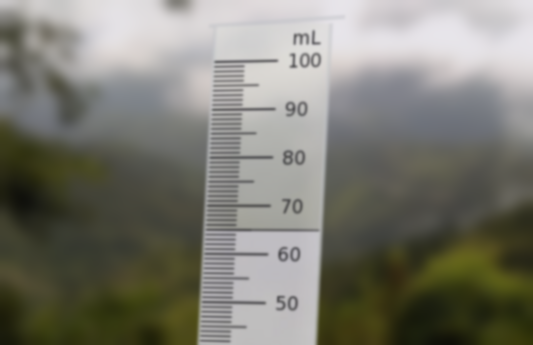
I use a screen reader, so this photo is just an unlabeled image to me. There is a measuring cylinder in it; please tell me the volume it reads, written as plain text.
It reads 65 mL
